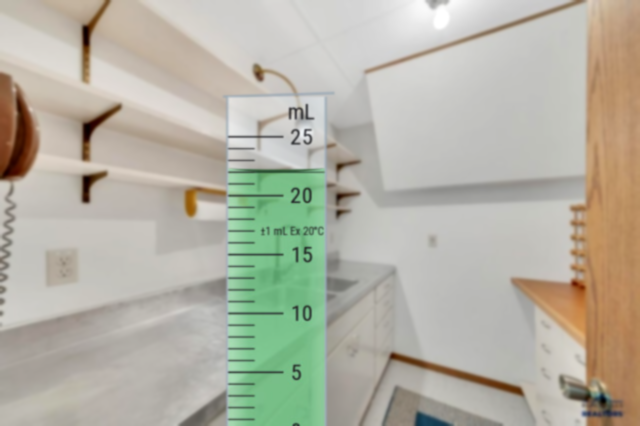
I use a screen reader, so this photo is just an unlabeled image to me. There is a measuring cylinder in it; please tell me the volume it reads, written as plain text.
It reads 22 mL
